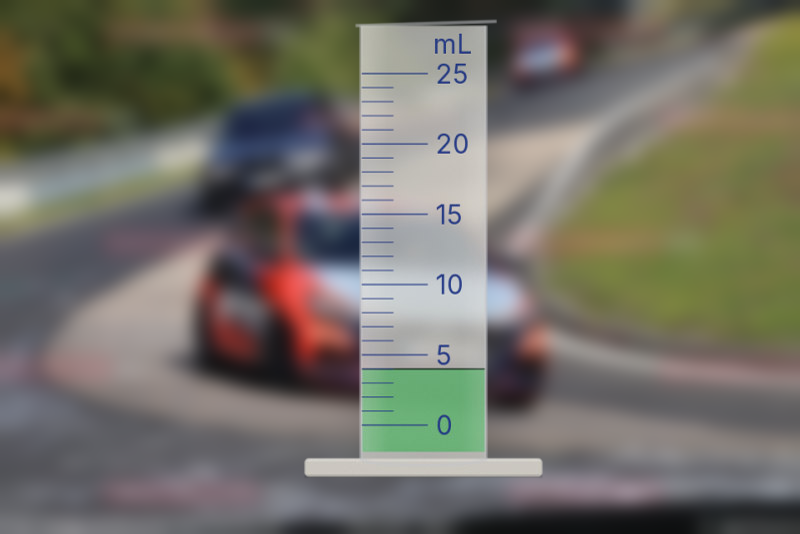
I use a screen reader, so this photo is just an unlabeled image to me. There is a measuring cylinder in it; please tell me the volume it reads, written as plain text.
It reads 4 mL
